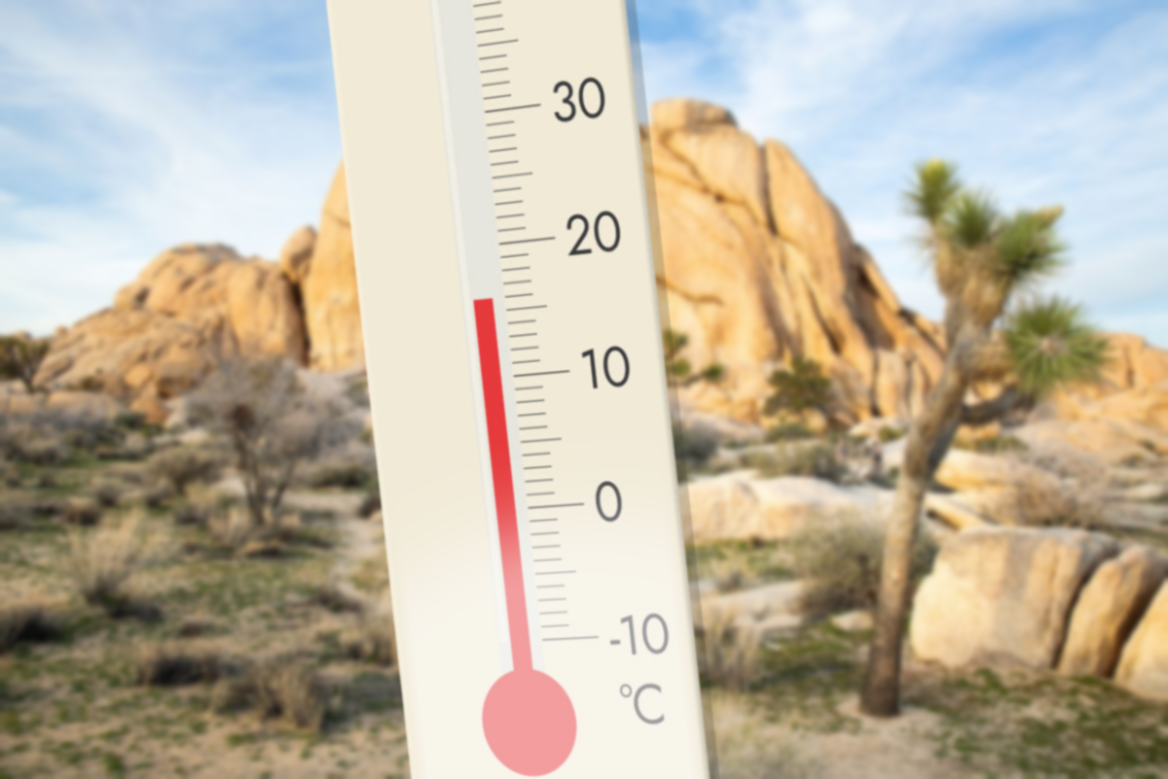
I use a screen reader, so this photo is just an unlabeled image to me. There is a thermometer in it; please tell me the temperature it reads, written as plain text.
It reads 16 °C
